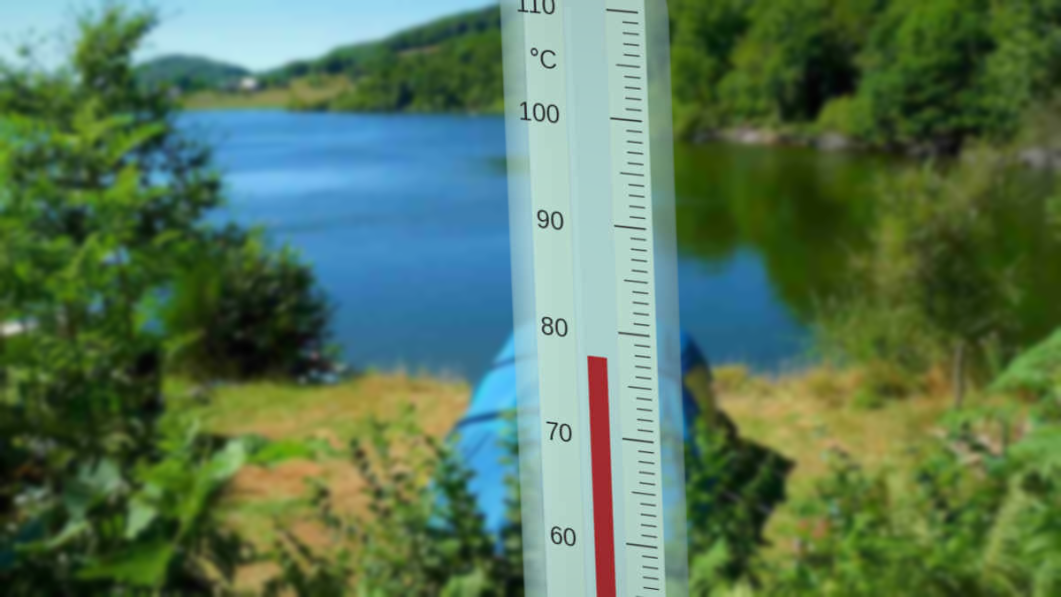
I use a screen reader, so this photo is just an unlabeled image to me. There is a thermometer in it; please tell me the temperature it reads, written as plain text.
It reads 77.5 °C
